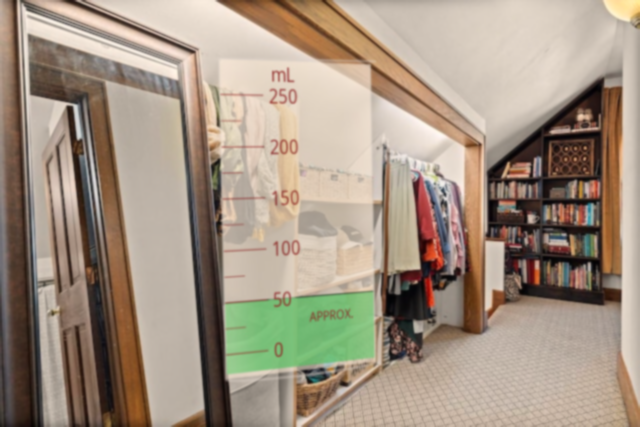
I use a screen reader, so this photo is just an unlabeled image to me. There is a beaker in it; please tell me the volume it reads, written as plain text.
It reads 50 mL
